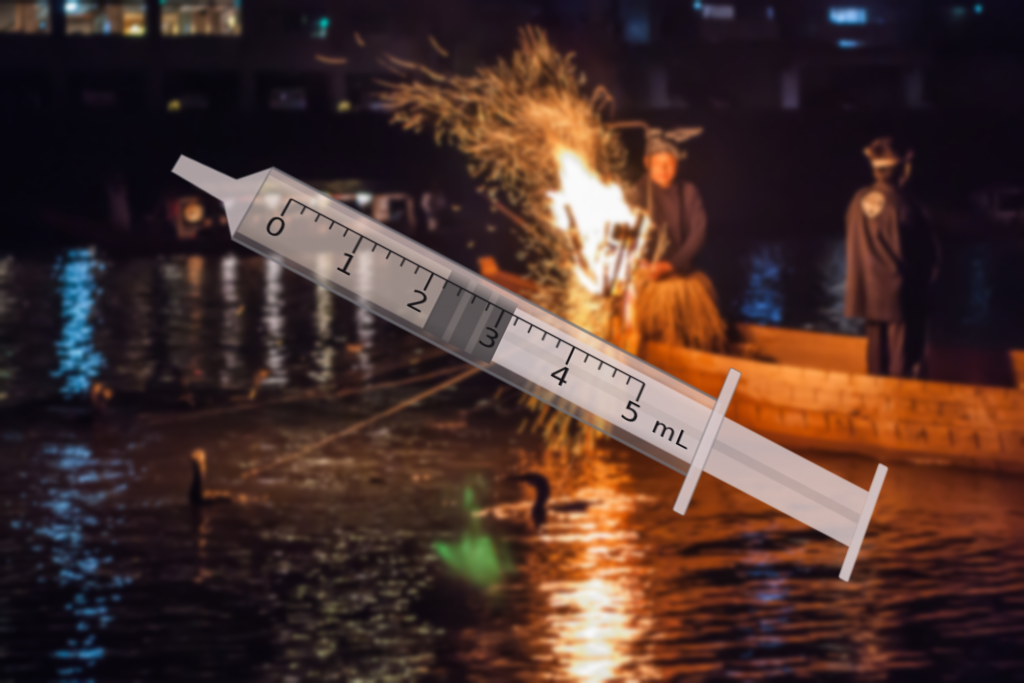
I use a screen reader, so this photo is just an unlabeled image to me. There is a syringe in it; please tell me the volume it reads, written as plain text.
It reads 2.2 mL
